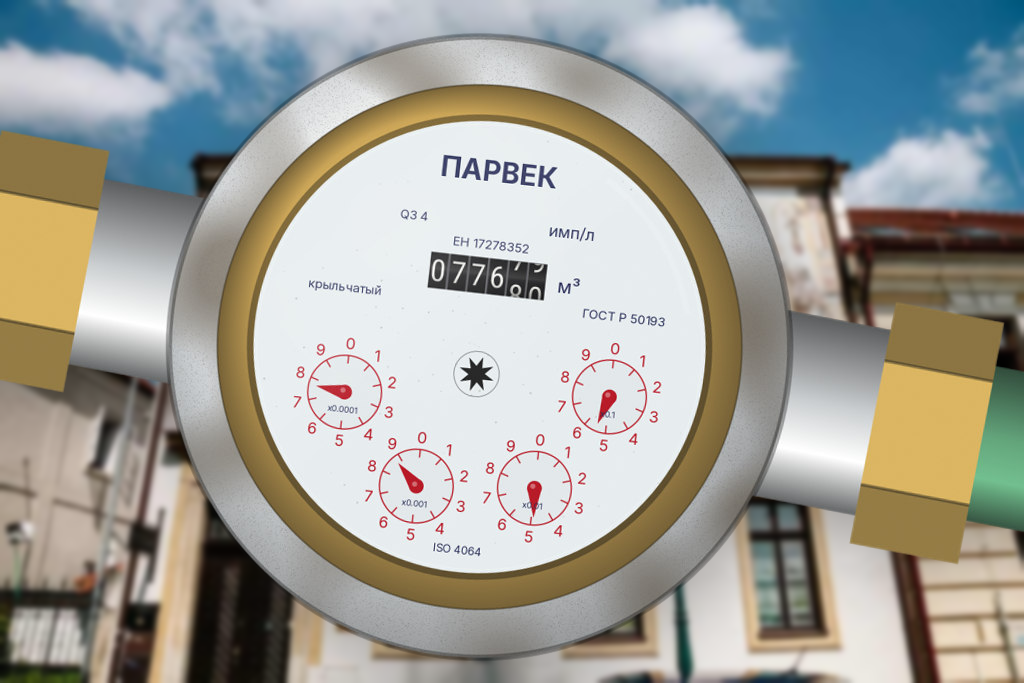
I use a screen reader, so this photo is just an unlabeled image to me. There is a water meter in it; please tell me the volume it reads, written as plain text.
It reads 77679.5487 m³
